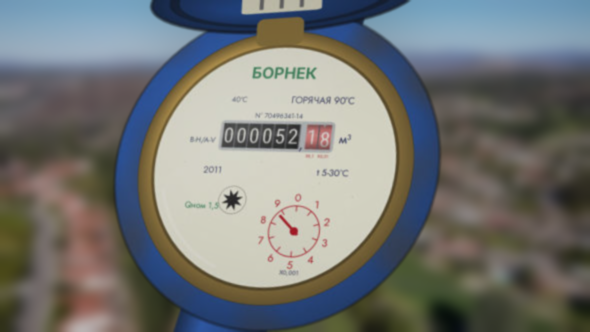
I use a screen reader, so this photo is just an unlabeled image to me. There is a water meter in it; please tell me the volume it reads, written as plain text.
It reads 52.178 m³
